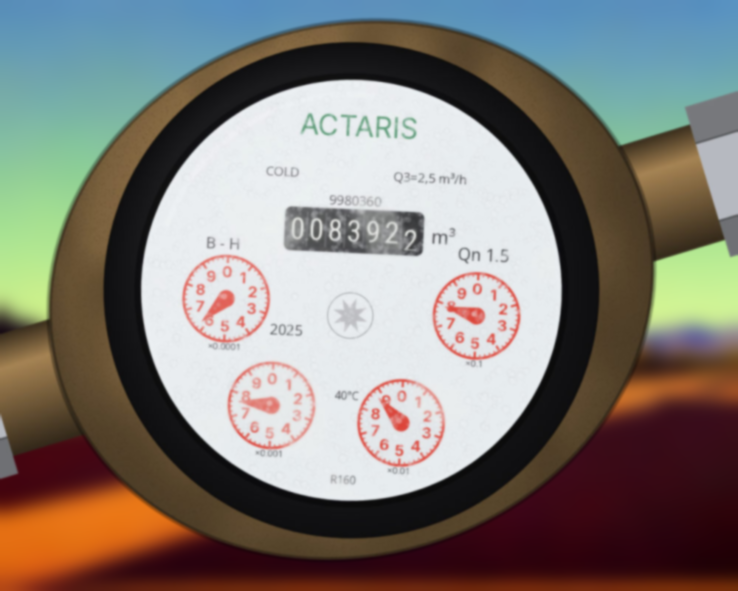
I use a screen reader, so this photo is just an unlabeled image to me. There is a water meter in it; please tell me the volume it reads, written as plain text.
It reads 83921.7876 m³
